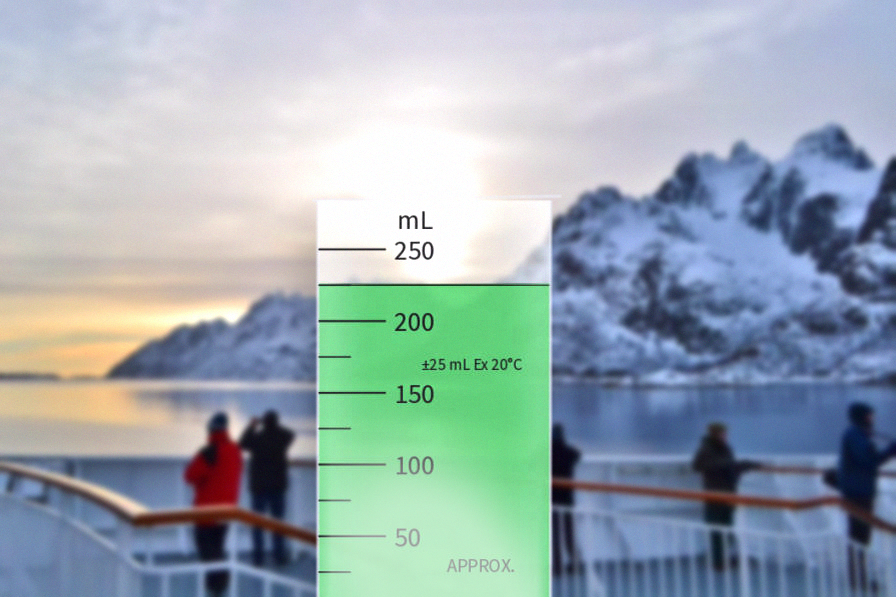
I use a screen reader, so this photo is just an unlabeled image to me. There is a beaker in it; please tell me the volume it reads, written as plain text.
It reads 225 mL
